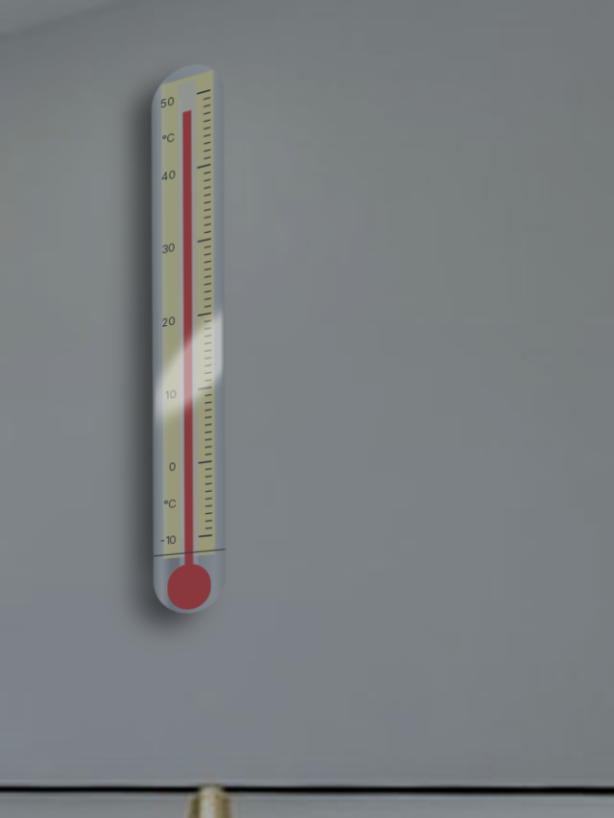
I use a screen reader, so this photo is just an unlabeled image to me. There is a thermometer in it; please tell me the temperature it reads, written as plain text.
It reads 48 °C
